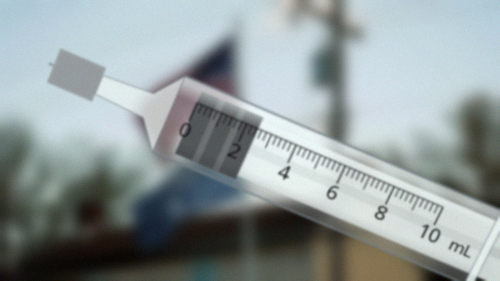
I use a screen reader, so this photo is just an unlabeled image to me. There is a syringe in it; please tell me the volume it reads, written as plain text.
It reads 0 mL
